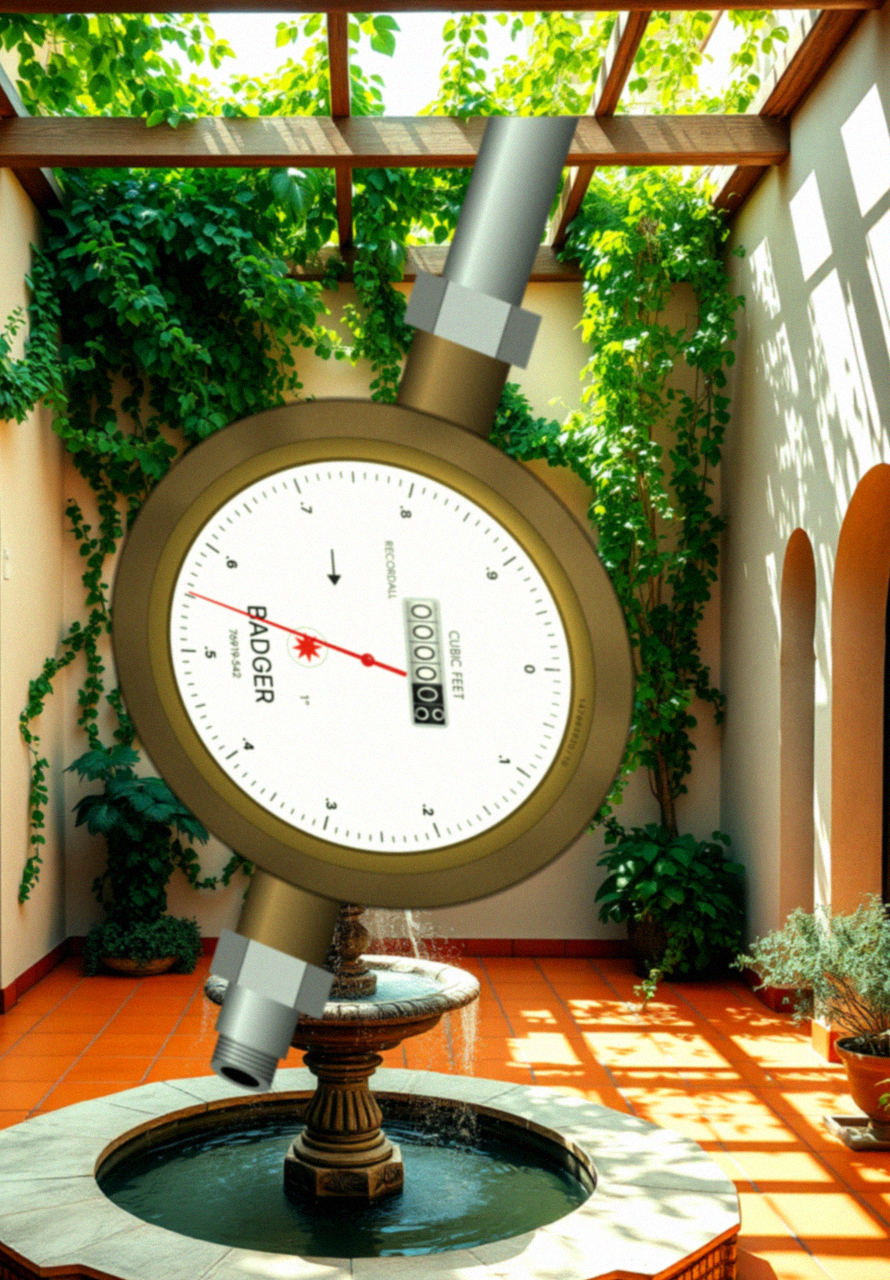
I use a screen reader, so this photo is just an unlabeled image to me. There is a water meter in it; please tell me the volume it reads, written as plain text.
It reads 8.55 ft³
